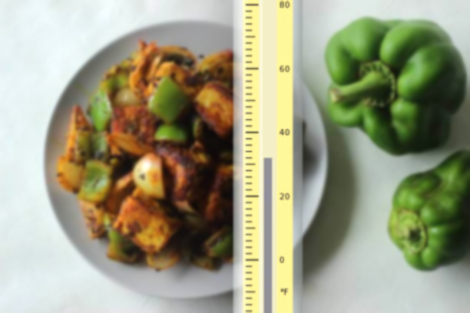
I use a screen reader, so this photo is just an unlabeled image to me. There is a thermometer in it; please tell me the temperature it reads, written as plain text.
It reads 32 °F
